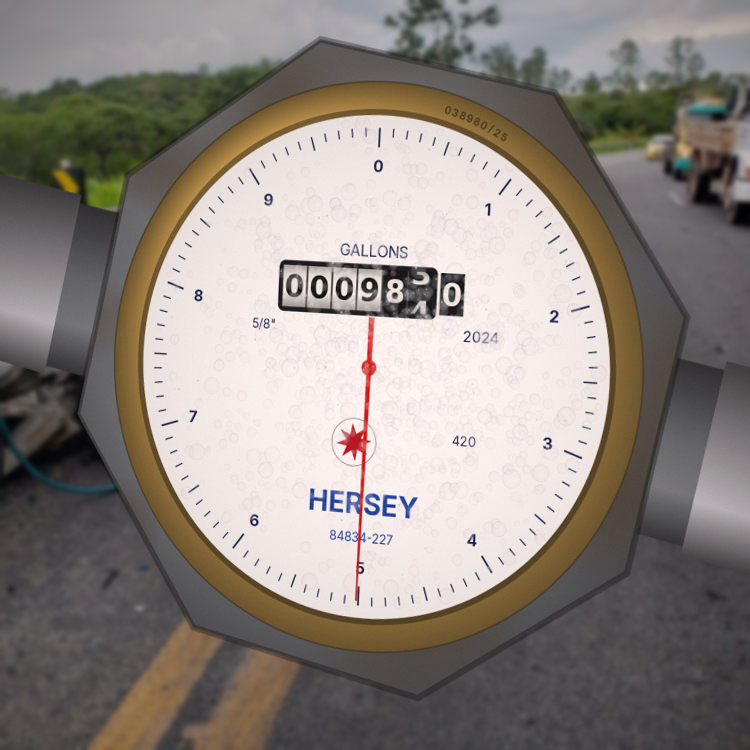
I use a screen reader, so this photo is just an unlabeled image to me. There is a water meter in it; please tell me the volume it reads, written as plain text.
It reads 9835.0 gal
